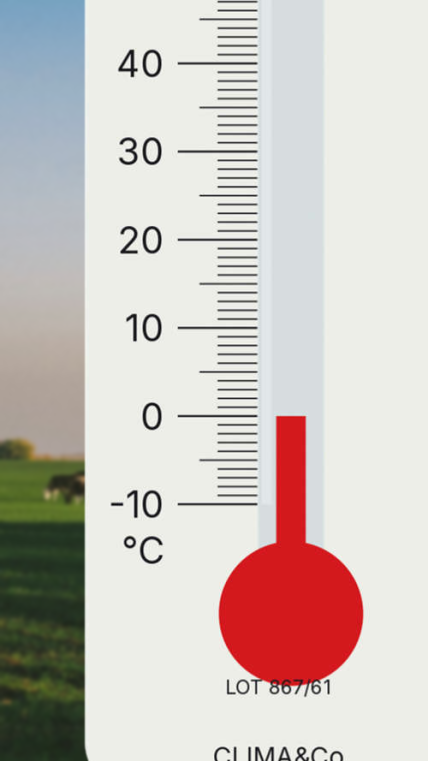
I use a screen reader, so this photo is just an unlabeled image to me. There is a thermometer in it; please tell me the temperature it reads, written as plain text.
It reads 0 °C
